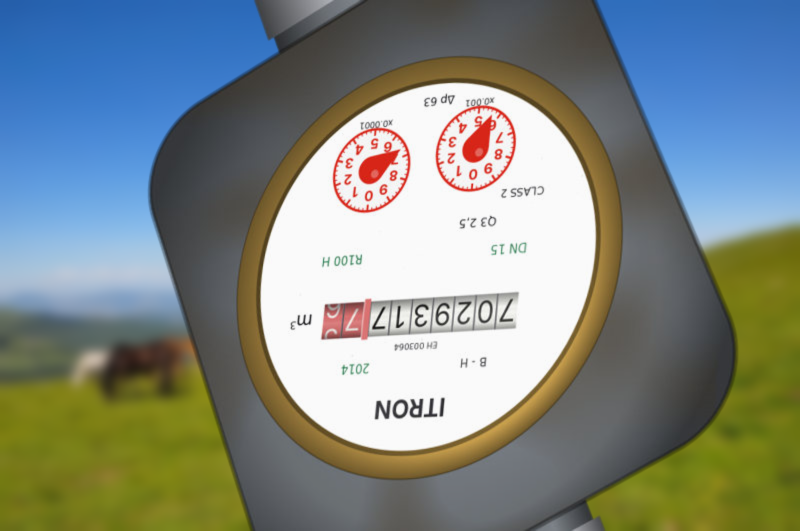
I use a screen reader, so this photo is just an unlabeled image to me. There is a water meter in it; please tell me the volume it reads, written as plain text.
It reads 7029317.7556 m³
